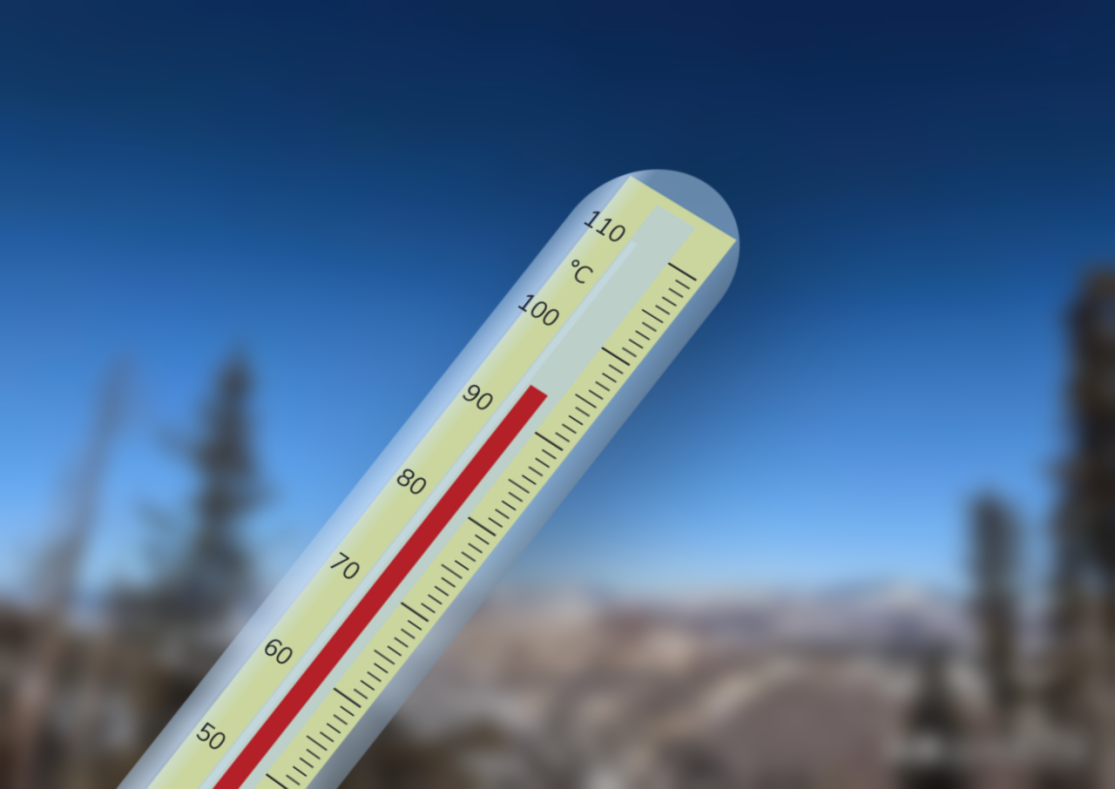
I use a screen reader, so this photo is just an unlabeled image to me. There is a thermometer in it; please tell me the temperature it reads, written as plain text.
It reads 93.5 °C
